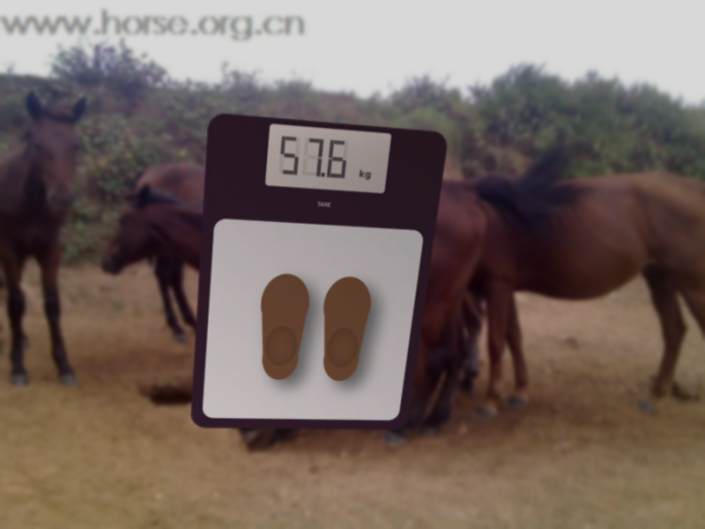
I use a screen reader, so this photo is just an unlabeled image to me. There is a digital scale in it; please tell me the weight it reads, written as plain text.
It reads 57.6 kg
